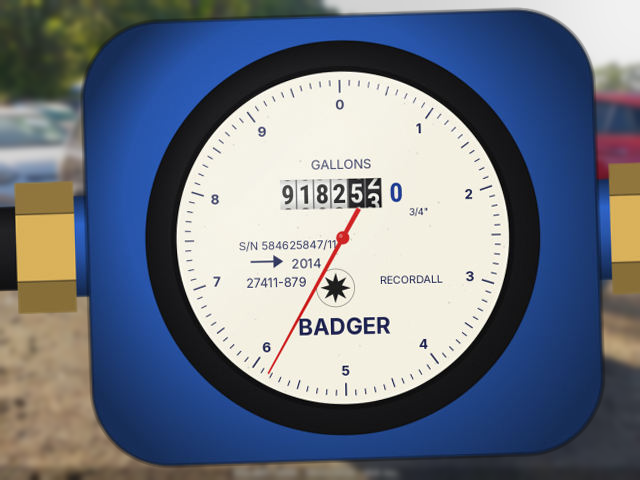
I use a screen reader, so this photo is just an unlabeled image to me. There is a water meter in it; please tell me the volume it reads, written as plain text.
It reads 9182525.8 gal
